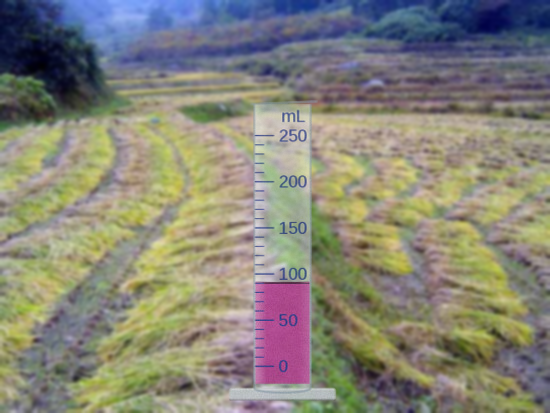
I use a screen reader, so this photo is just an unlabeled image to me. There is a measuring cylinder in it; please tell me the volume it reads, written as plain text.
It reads 90 mL
